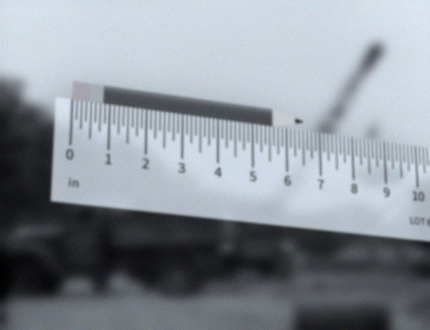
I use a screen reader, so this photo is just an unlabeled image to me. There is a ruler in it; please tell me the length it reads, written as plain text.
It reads 6.5 in
